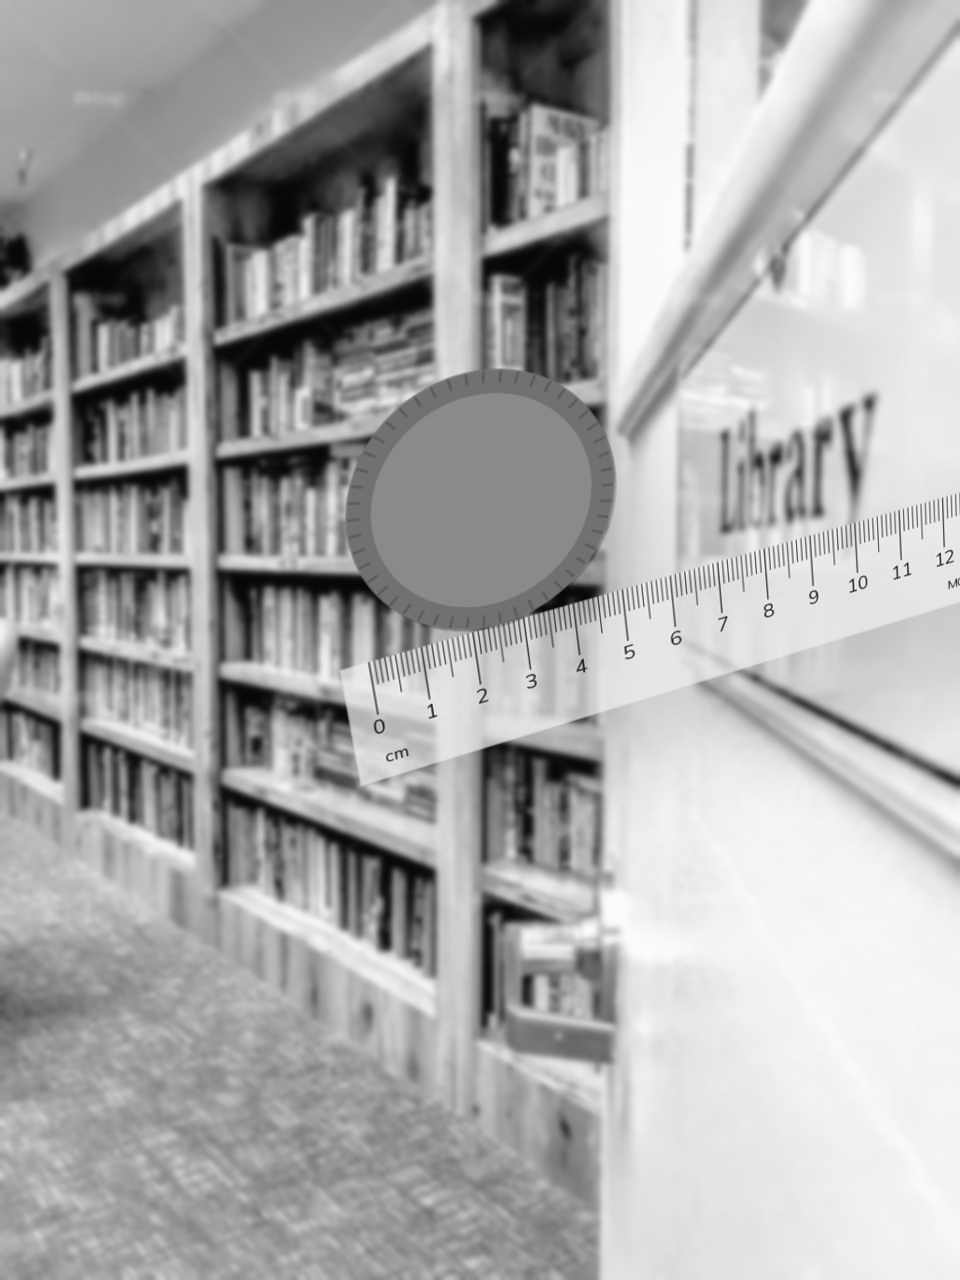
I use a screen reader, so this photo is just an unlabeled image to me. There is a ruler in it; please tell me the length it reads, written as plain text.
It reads 5.1 cm
